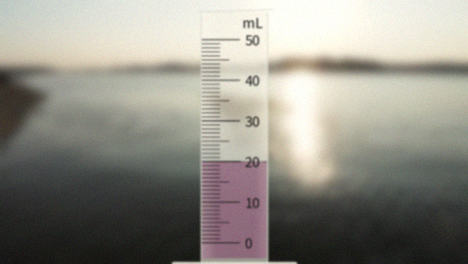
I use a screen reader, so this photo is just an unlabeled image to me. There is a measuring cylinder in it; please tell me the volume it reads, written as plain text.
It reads 20 mL
